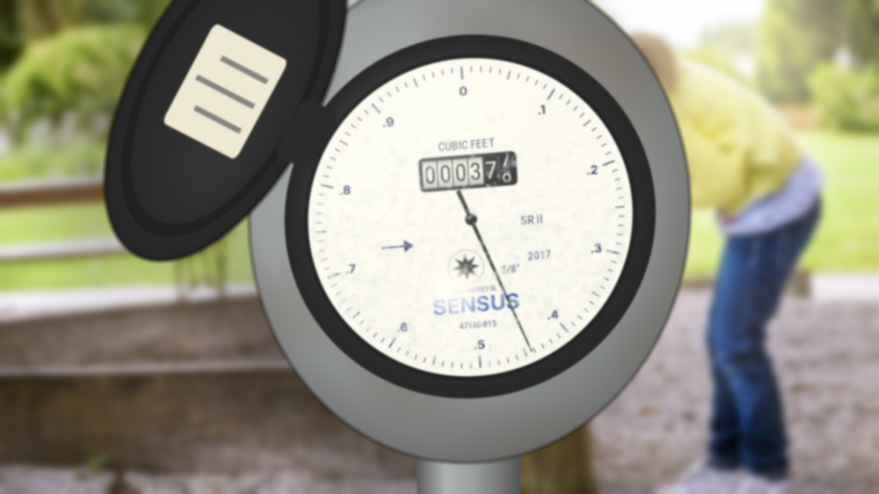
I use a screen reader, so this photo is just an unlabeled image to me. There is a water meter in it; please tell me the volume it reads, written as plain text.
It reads 377.44 ft³
